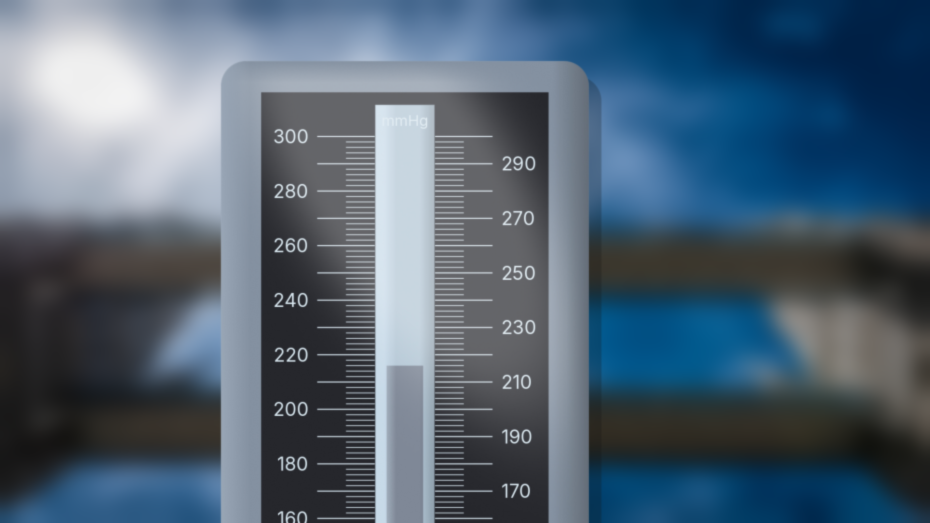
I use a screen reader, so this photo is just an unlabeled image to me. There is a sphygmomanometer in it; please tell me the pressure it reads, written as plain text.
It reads 216 mmHg
